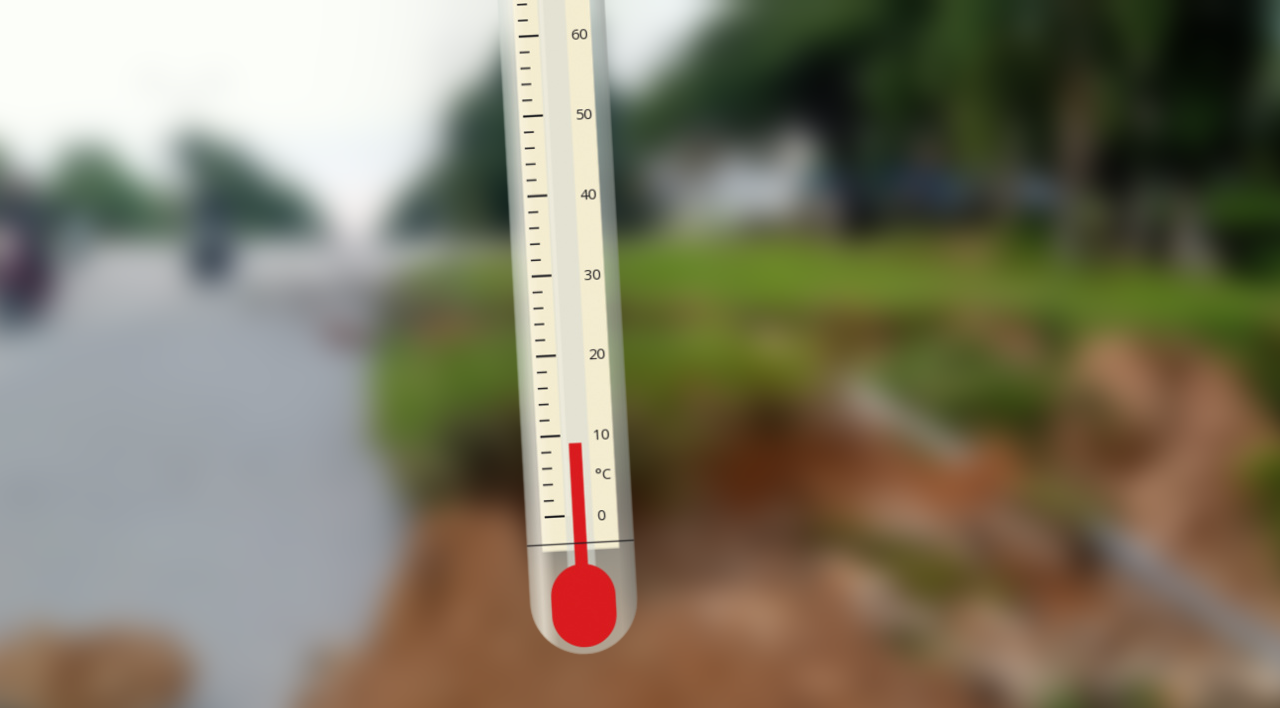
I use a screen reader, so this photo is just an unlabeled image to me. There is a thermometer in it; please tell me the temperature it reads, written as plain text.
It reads 9 °C
